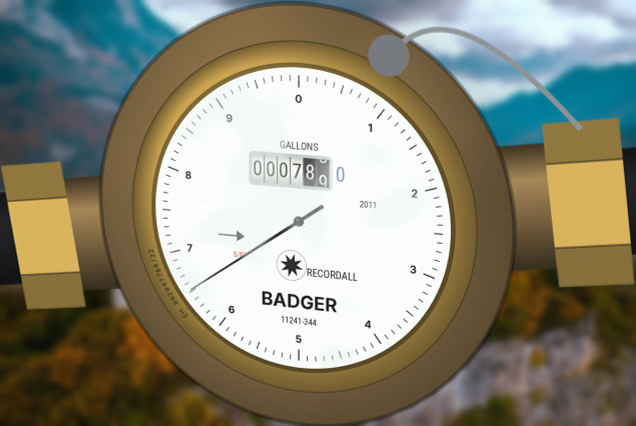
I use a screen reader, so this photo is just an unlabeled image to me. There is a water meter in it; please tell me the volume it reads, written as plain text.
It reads 7886.5 gal
